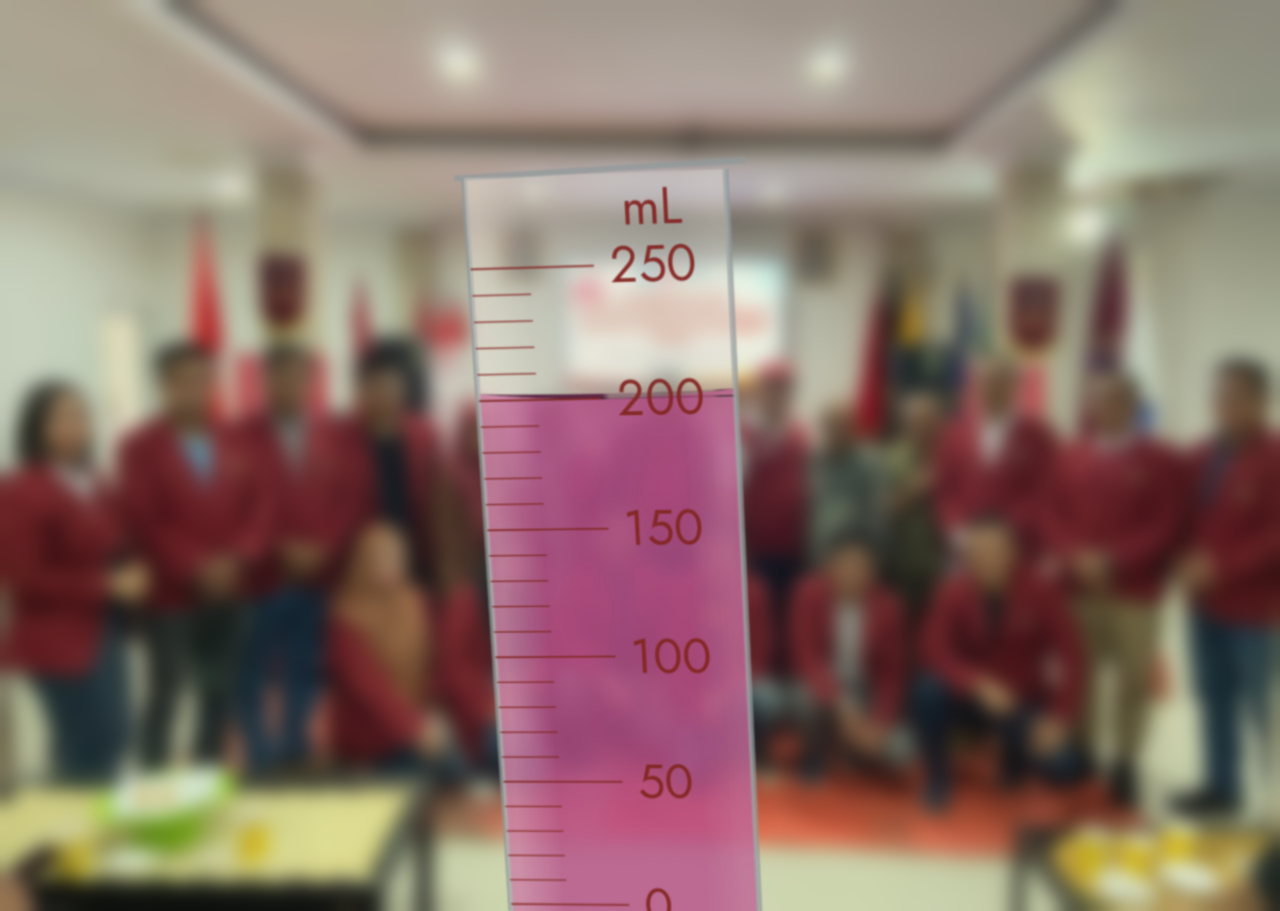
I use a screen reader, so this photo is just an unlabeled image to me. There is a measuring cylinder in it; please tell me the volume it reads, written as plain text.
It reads 200 mL
